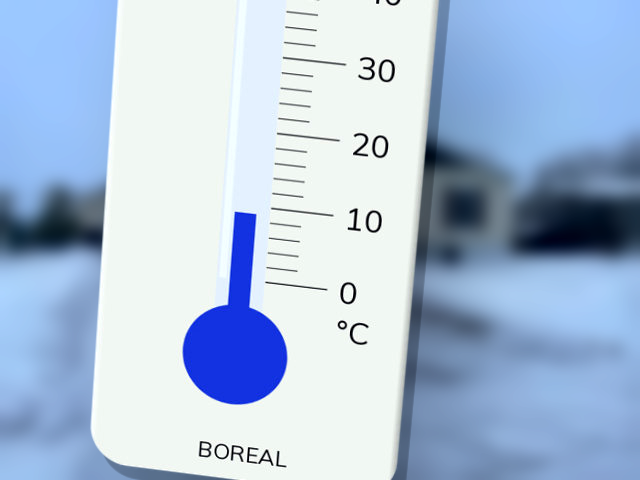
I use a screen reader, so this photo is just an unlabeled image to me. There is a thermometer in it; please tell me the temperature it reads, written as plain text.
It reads 9 °C
